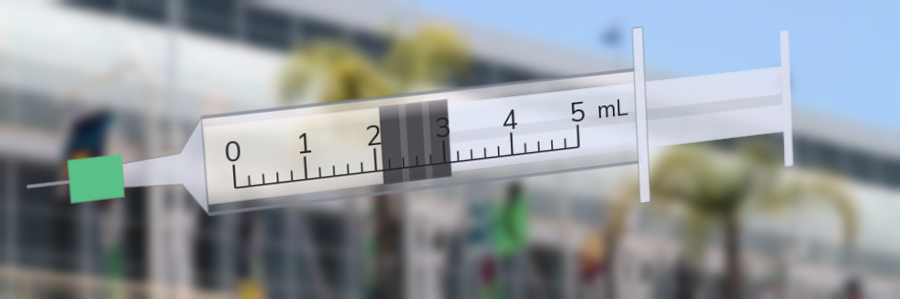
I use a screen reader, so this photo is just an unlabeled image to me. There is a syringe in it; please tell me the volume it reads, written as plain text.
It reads 2.1 mL
